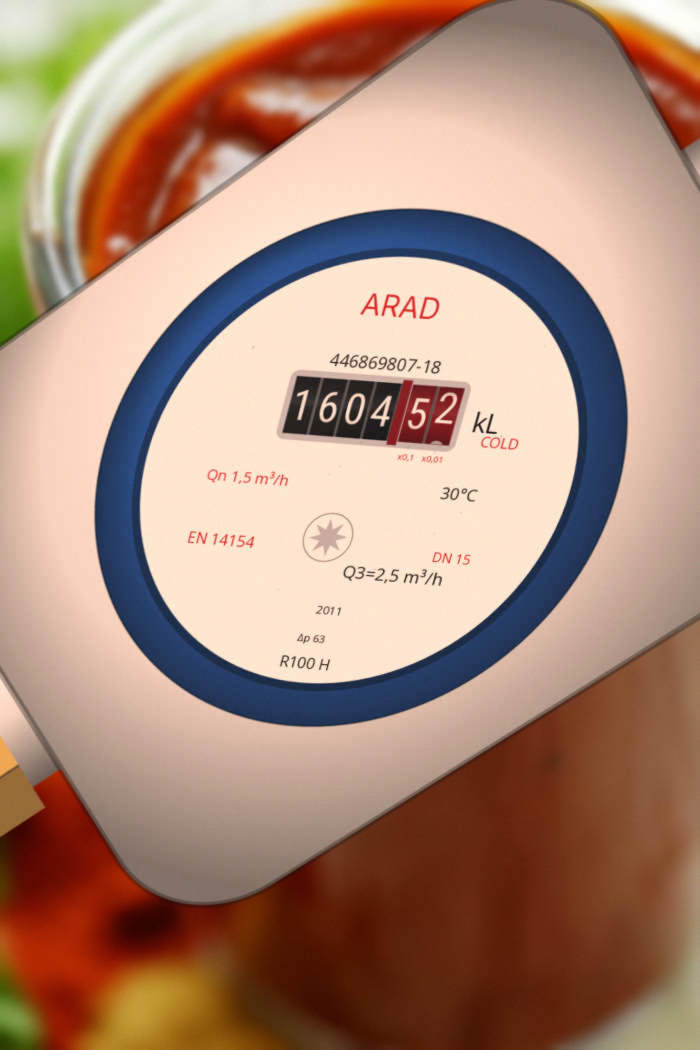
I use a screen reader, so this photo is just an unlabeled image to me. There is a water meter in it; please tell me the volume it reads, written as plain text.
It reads 1604.52 kL
